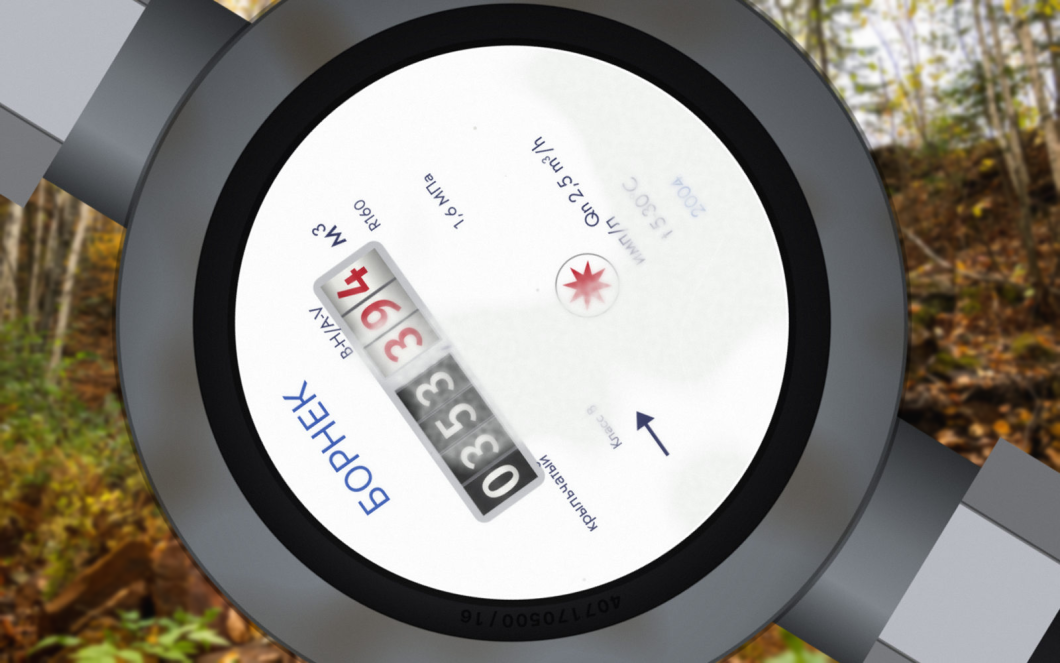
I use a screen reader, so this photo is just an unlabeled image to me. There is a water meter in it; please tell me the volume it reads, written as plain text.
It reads 353.394 m³
